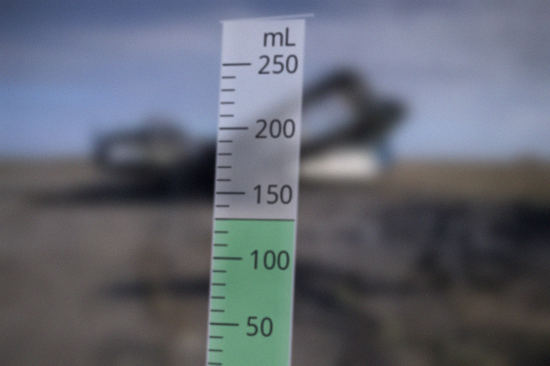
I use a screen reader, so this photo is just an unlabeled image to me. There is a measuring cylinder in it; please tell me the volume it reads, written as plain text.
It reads 130 mL
